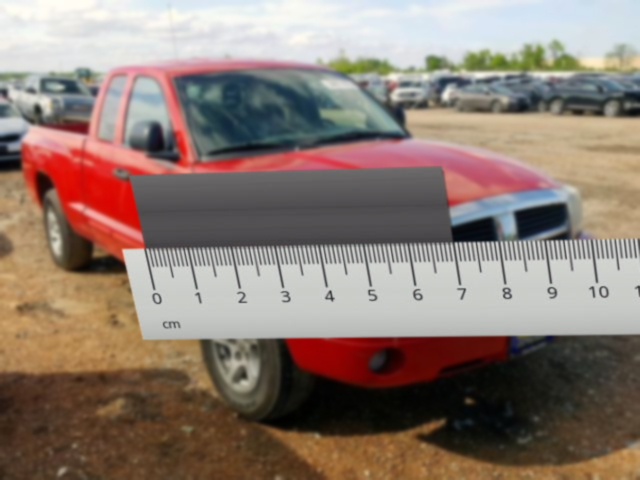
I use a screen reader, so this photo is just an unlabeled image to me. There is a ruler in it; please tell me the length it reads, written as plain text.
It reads 7 cm
